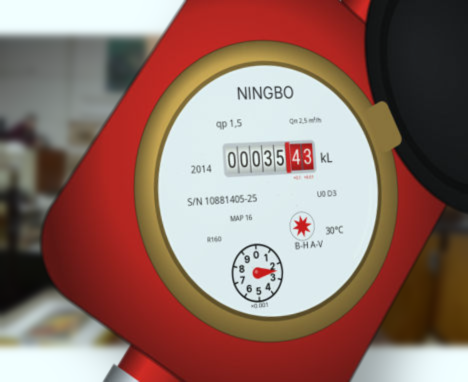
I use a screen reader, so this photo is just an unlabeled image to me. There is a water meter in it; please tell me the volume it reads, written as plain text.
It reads 35.432 kL
